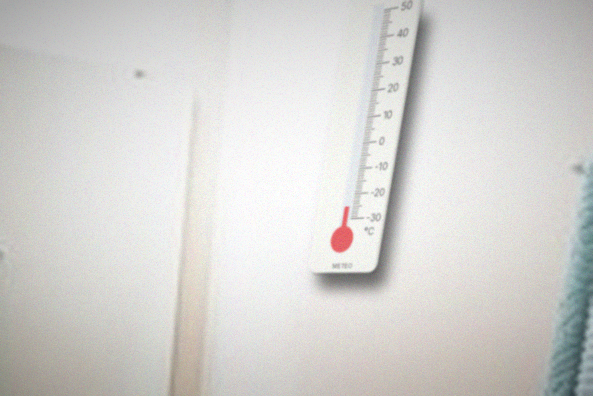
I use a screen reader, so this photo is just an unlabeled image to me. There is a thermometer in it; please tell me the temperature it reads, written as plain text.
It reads -25 °C
